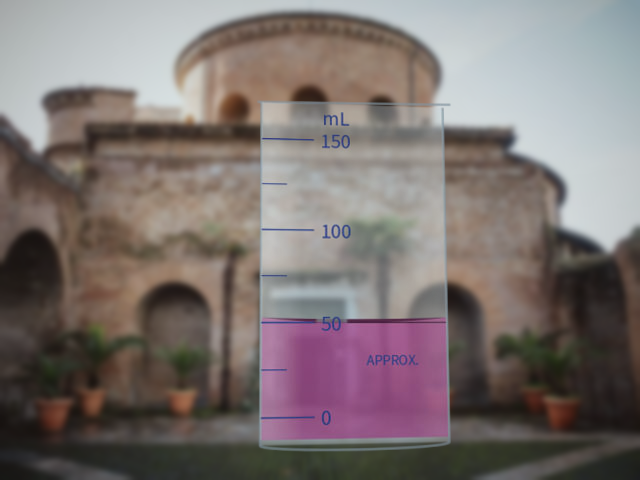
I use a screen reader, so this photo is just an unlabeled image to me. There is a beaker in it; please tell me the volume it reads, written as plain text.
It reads 50 mL
